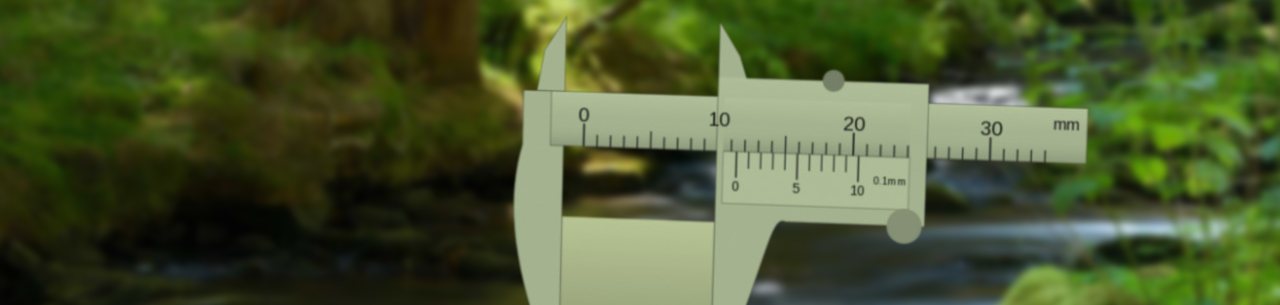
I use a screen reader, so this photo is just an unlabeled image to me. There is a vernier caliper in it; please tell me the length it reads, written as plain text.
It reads 11.4 mm
